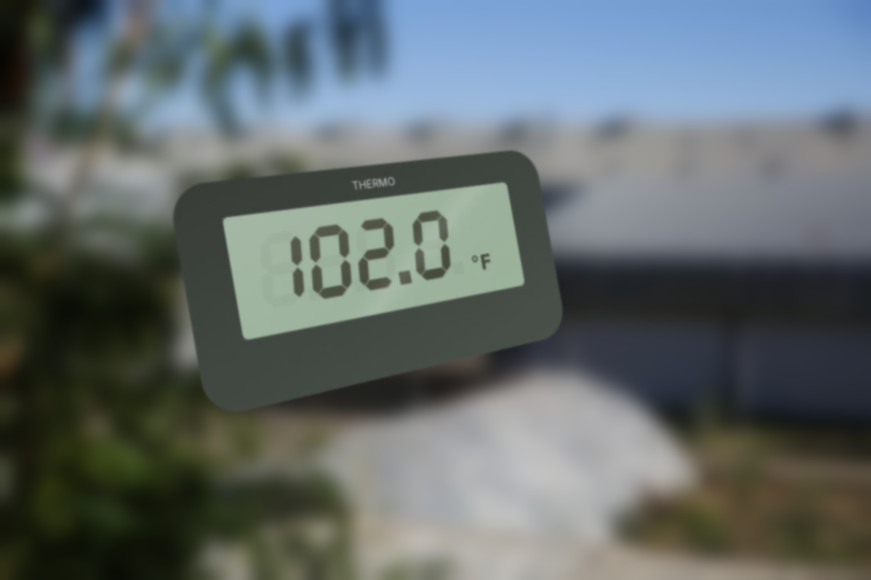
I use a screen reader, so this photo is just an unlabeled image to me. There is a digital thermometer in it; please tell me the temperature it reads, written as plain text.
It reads 102.0 °F
